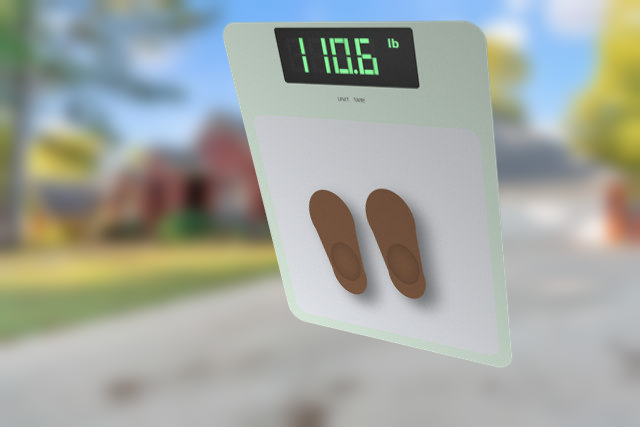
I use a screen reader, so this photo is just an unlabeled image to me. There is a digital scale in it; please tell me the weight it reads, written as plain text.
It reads 110.6 lb
